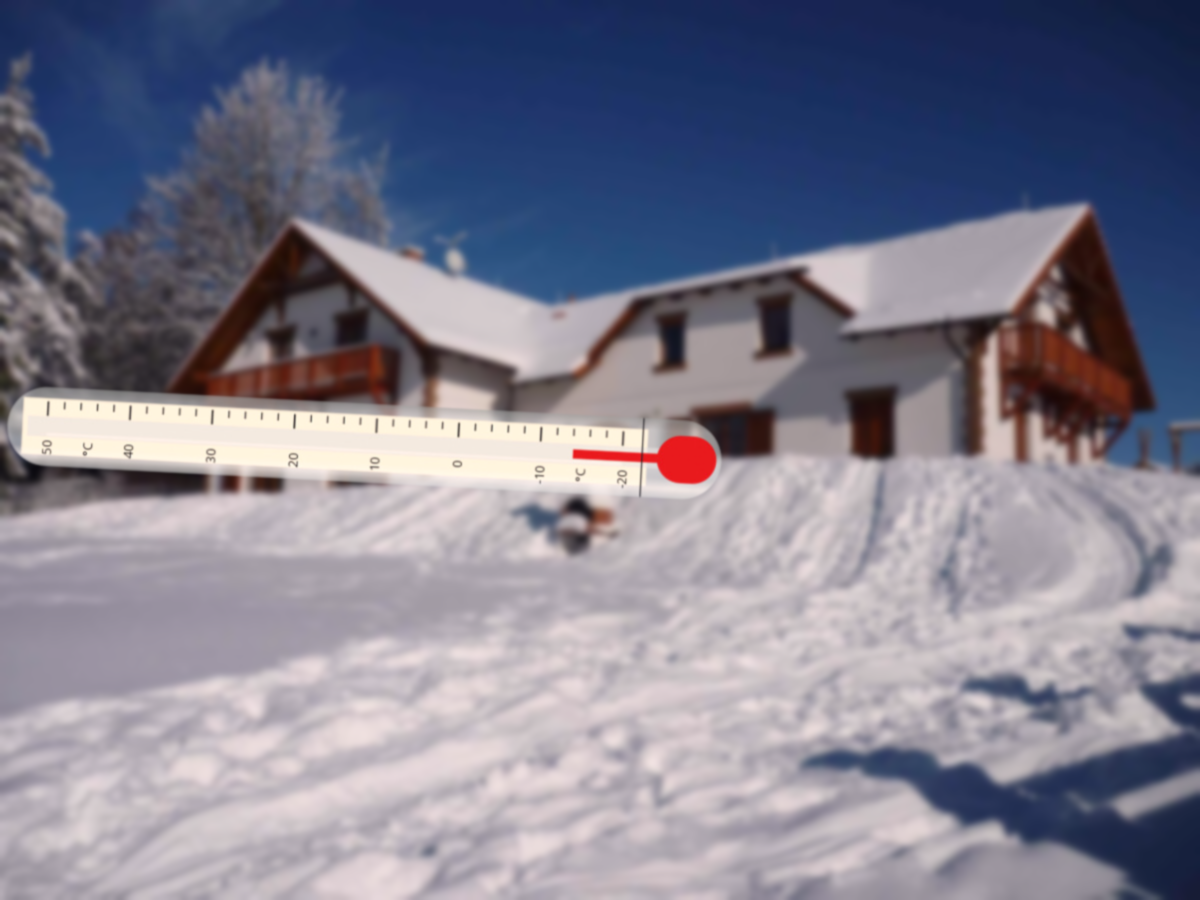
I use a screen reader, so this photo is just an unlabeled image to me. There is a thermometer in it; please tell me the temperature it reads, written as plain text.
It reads -14 °C
